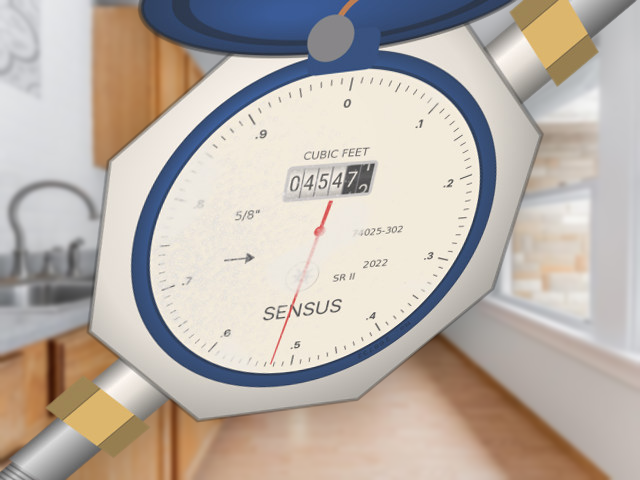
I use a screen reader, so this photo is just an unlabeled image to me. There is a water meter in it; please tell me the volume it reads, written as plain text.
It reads 45471.52 ft³
